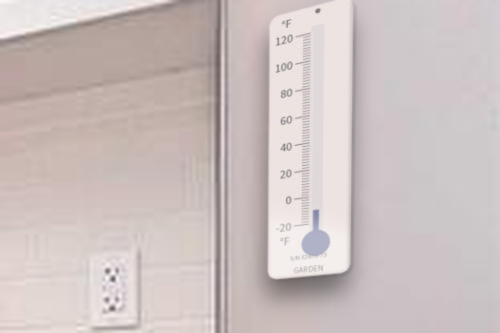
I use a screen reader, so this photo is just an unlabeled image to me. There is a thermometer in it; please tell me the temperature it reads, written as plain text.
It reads -10 °F
